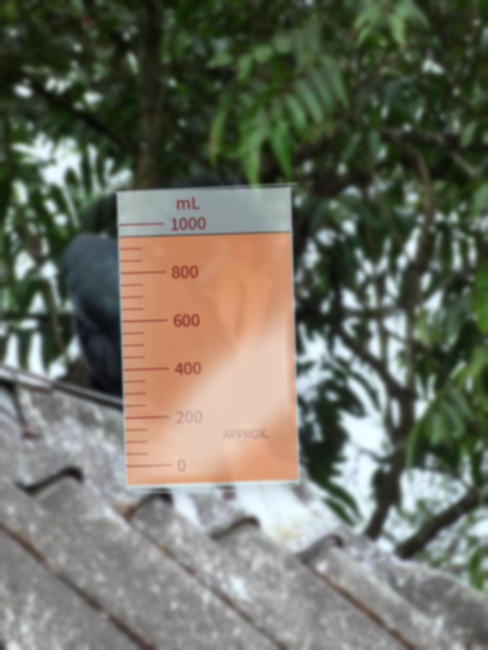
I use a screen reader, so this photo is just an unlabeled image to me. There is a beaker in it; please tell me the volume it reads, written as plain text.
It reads 950 mL
